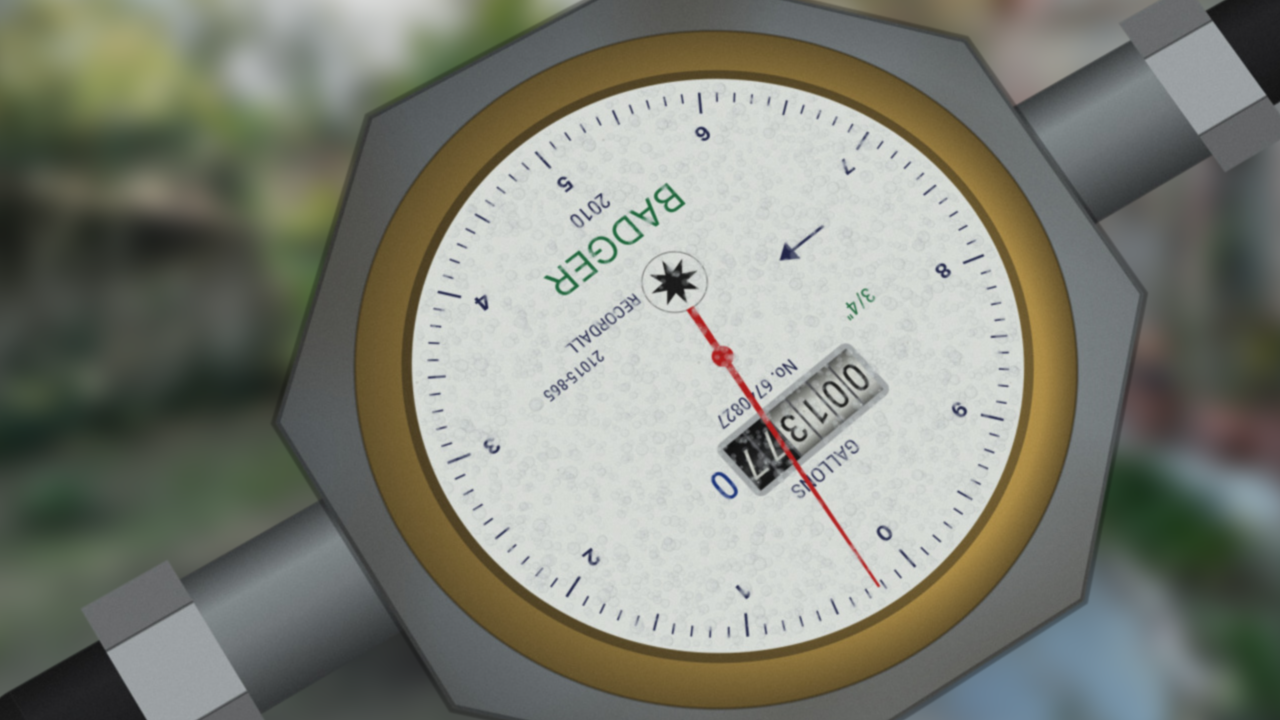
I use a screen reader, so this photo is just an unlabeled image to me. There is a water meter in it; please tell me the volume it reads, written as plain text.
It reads 13770.2 gal
